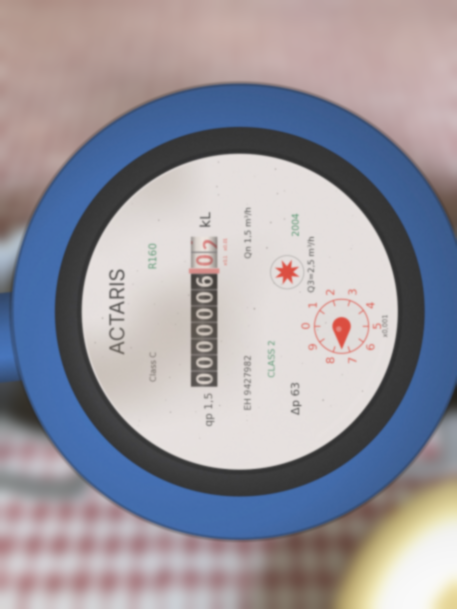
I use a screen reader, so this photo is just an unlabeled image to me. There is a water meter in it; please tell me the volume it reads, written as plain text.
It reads 6.017 kL
